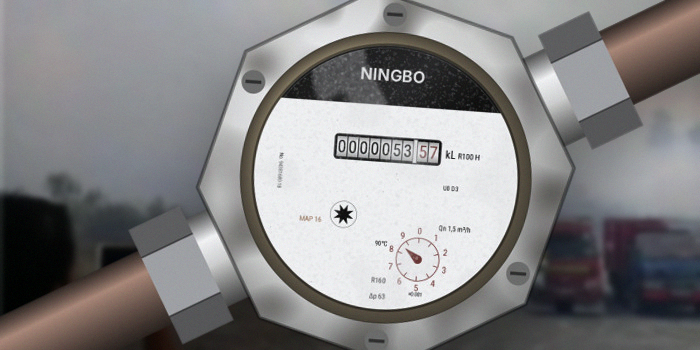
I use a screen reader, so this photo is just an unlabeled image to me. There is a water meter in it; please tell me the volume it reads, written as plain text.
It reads 53.578 kL
